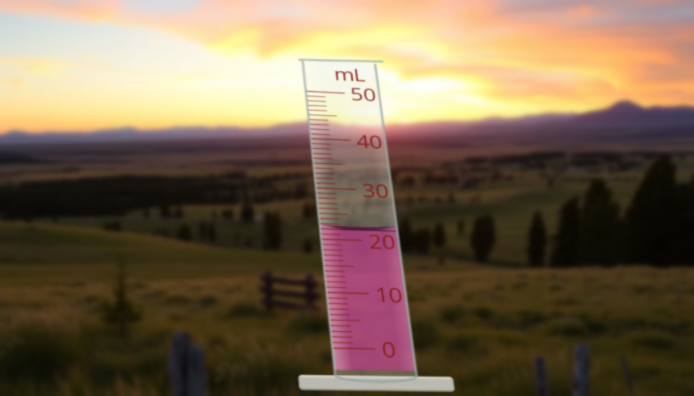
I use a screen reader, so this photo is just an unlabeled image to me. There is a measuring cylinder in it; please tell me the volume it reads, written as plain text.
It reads 22 mL
